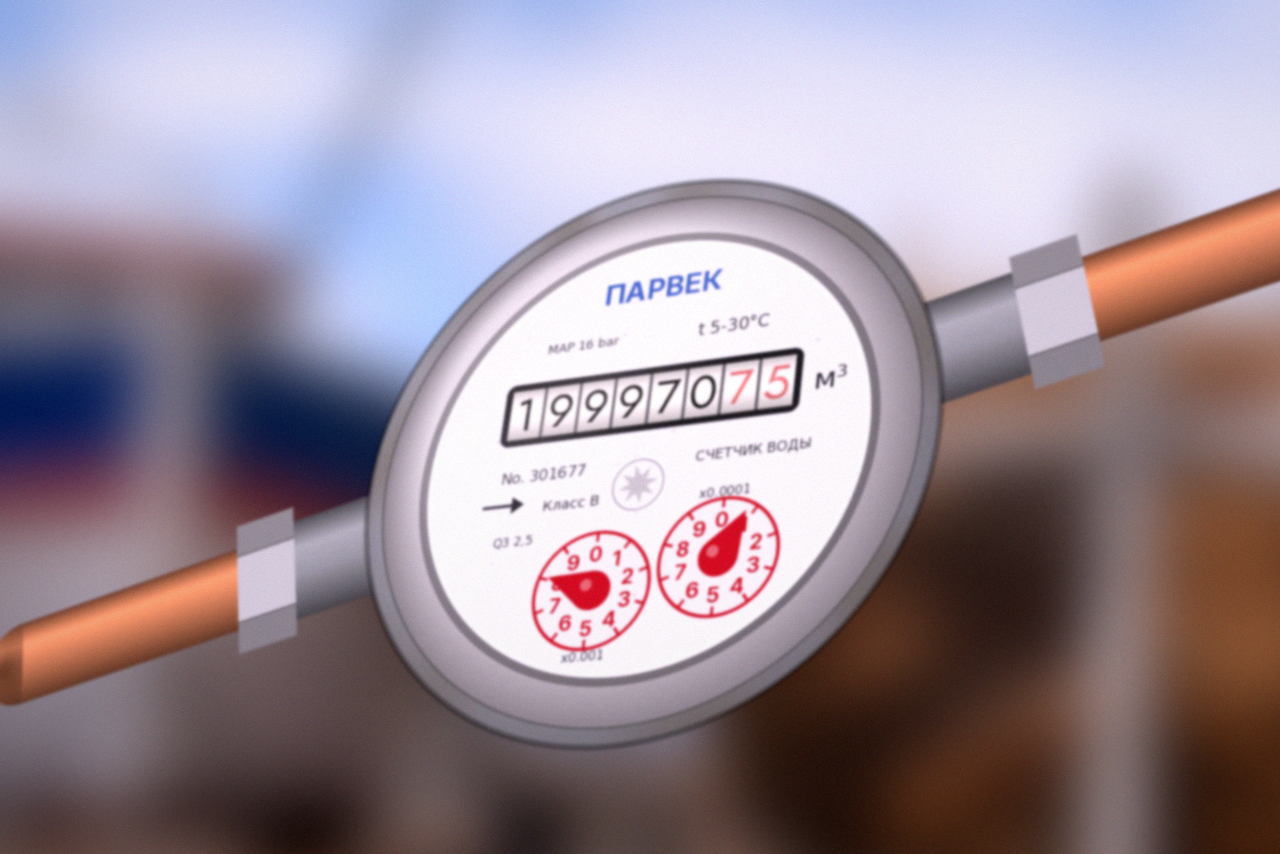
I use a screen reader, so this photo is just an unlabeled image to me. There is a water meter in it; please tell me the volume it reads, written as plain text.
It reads 199970.7580 m³
